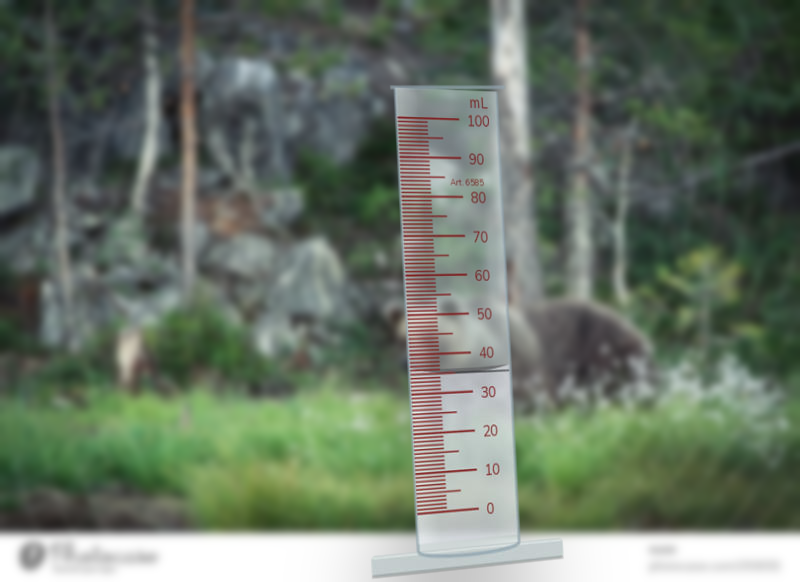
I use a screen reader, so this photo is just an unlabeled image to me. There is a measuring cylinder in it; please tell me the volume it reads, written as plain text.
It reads 35 mL
